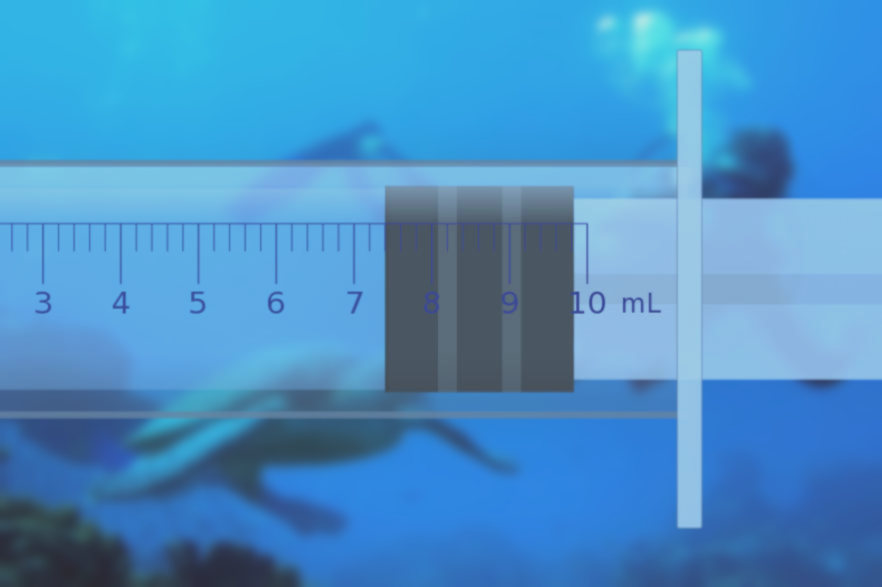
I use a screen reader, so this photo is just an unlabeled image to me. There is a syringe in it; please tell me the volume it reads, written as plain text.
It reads 7.4 mL
